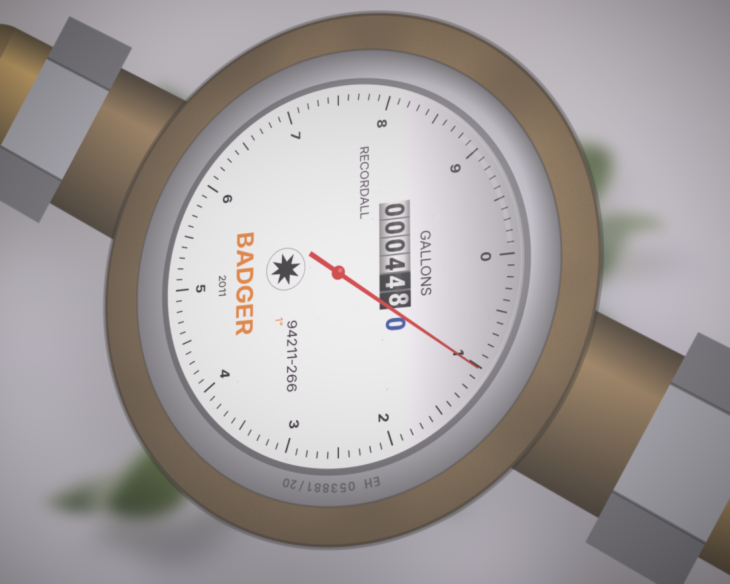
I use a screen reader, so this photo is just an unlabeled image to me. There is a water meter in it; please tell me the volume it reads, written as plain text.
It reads 4481.0 gal
